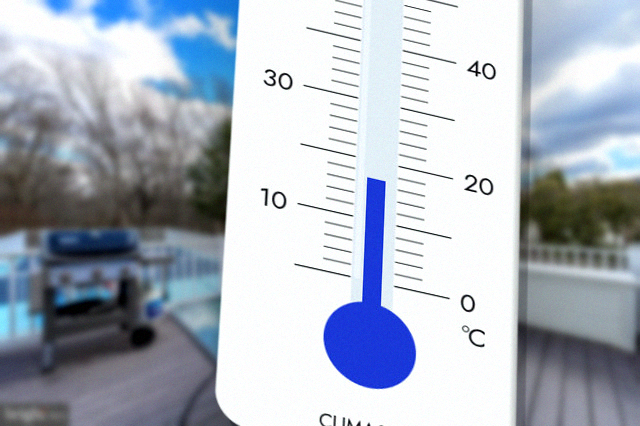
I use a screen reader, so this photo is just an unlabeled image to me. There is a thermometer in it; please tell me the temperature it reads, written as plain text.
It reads 17 °C
